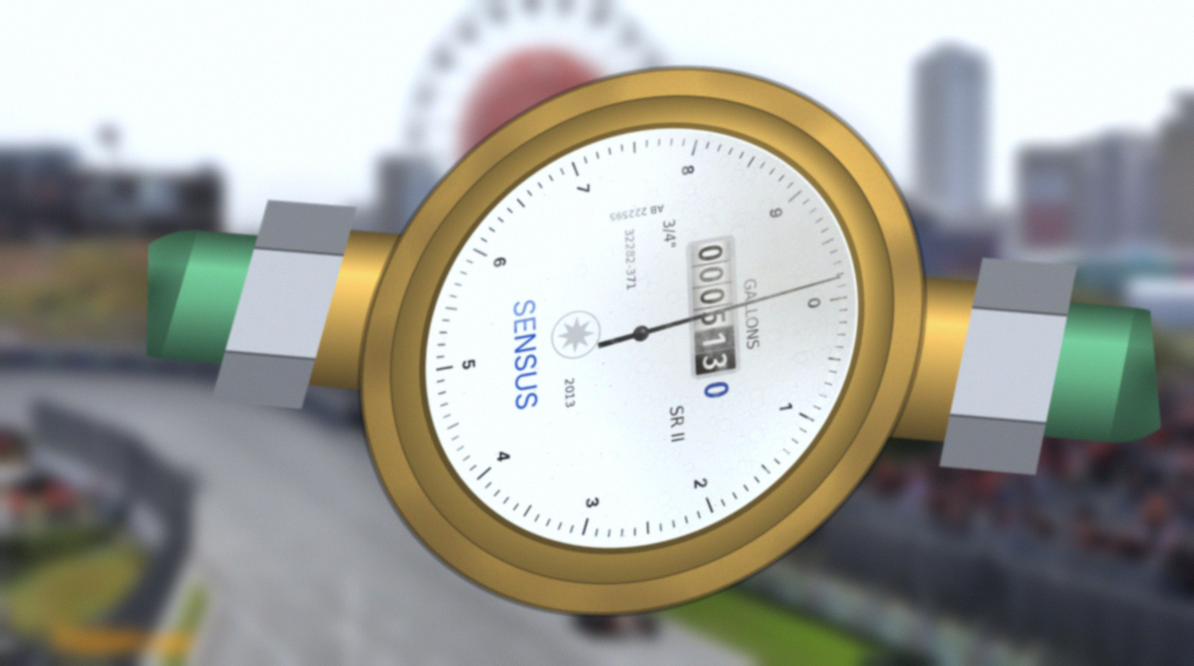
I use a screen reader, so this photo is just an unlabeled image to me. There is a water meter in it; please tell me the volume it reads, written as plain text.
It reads 5129.8 gal
